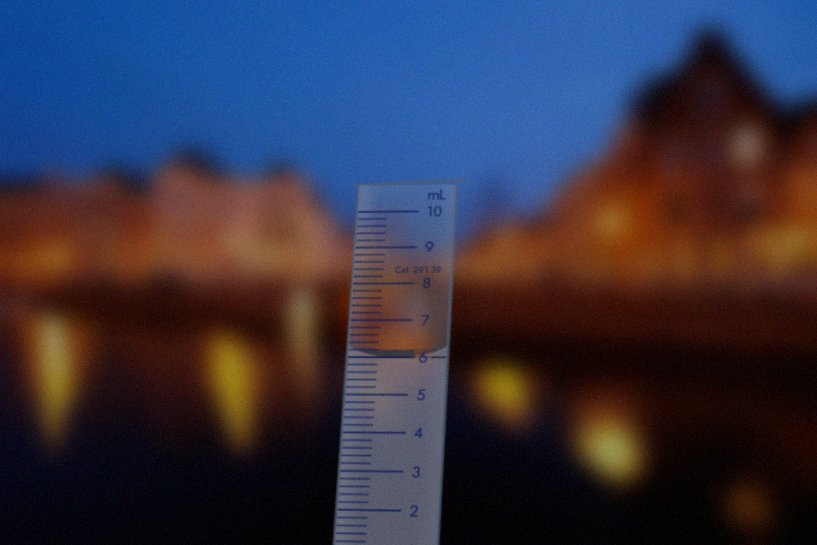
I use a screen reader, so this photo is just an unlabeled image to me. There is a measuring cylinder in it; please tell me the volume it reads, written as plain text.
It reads 6 mL
